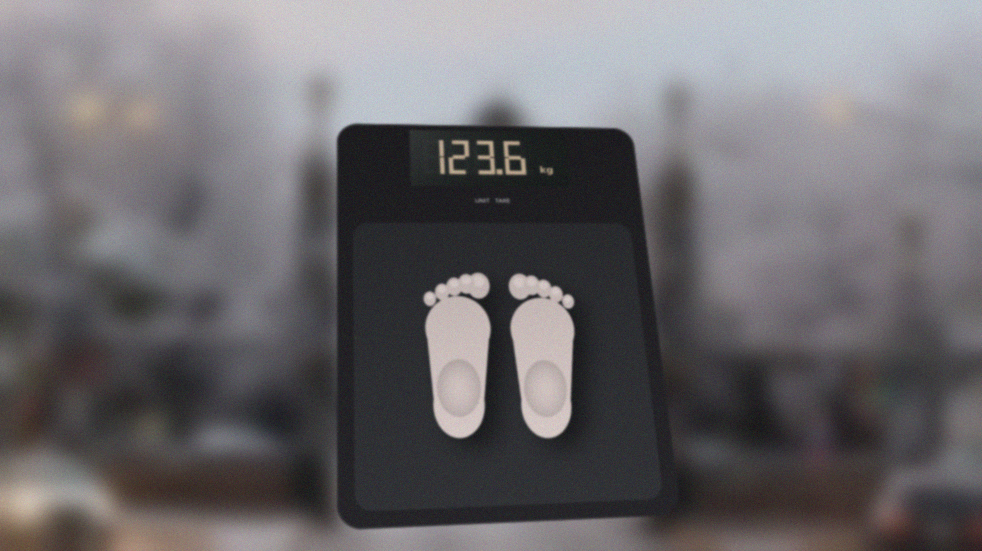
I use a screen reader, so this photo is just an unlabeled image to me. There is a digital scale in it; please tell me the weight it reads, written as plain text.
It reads 123.6 kg
